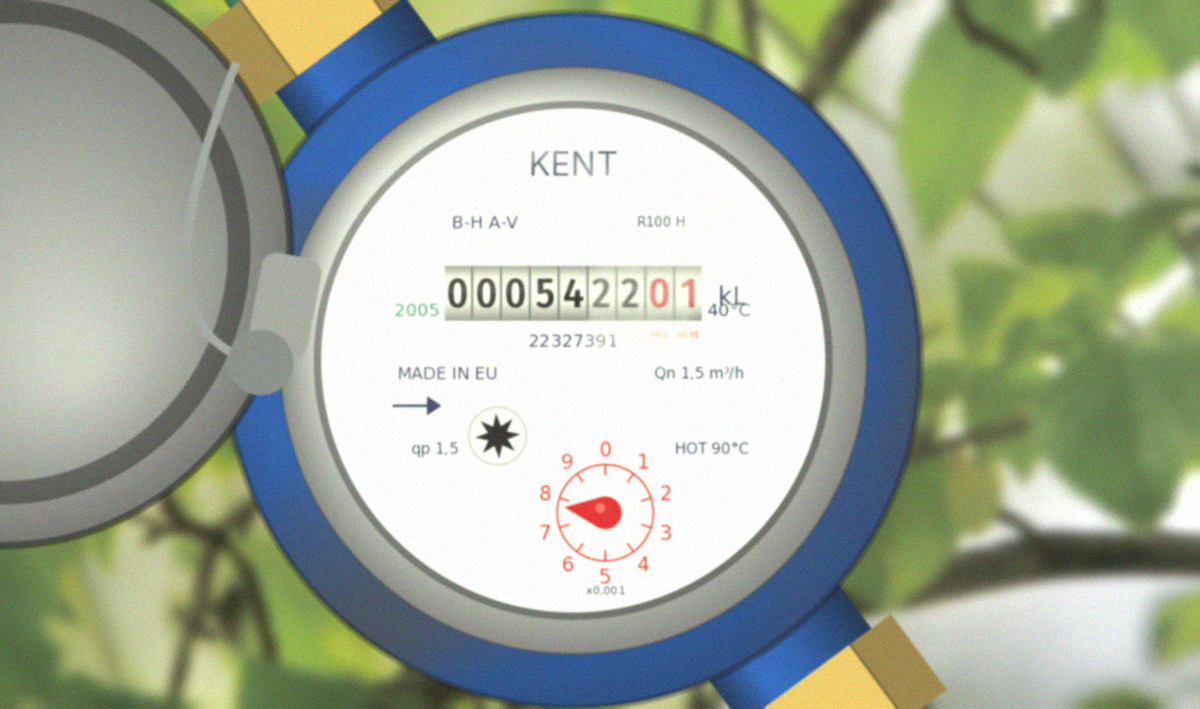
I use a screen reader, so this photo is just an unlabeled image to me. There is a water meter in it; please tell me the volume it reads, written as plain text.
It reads 5422.017 kL
